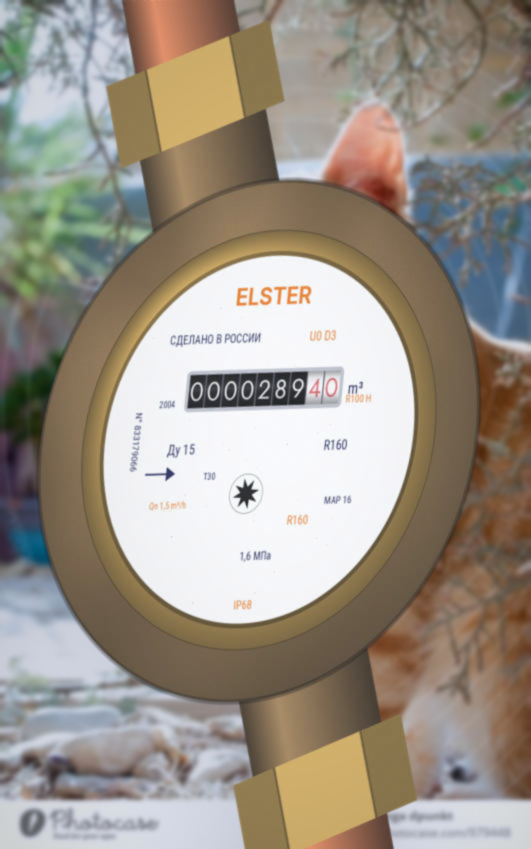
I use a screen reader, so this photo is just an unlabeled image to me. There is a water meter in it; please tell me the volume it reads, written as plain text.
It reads 289.40 m³
